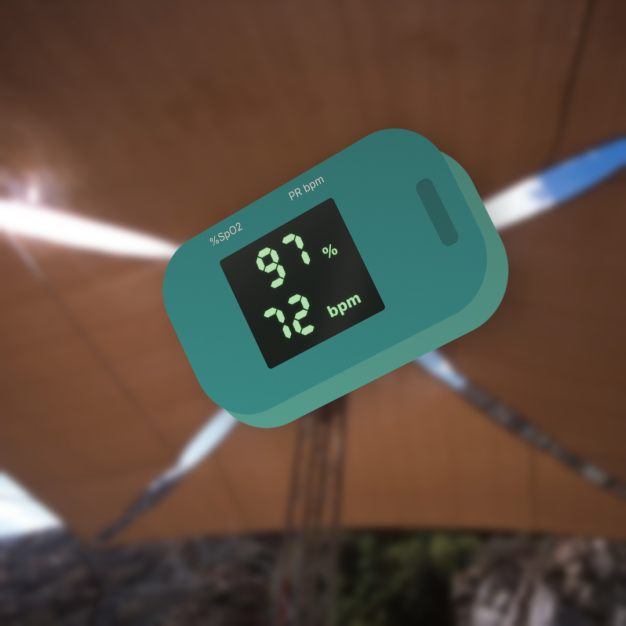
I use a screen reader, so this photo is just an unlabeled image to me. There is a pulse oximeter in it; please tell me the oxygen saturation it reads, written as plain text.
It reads 97 %
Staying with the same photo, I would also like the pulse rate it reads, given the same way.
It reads 72 bpm
